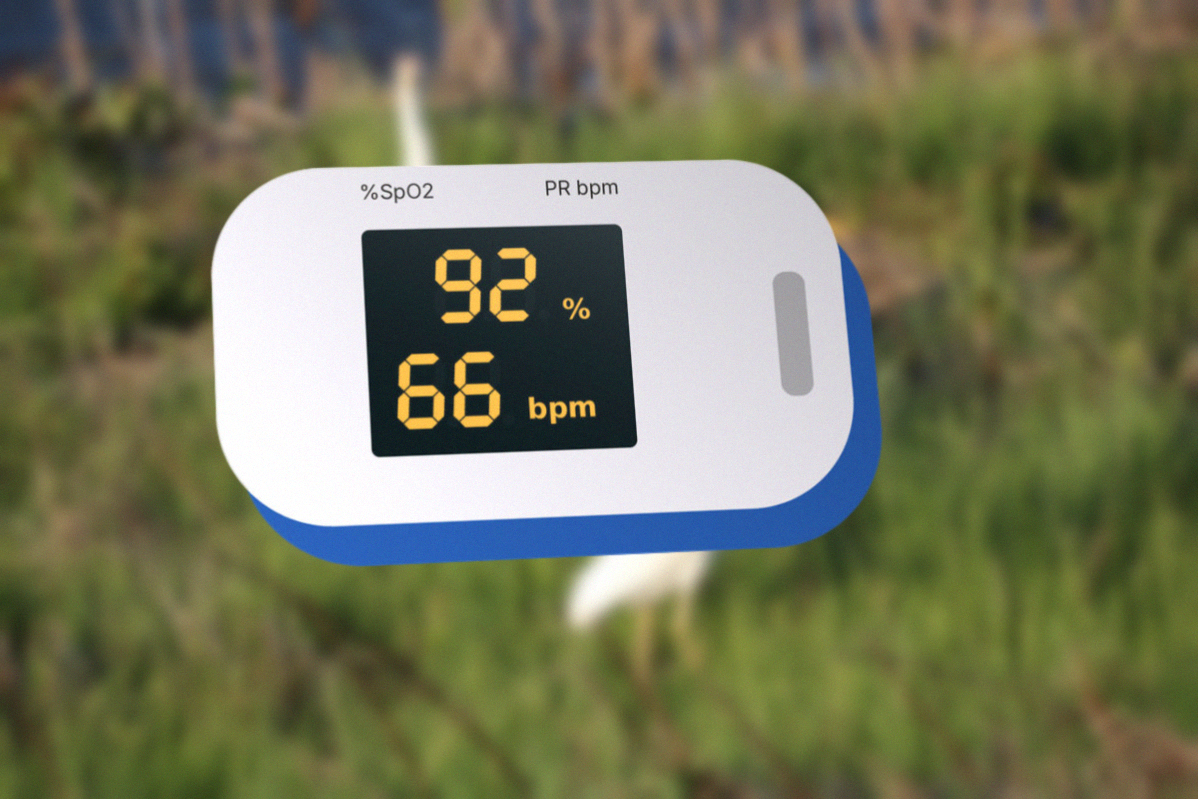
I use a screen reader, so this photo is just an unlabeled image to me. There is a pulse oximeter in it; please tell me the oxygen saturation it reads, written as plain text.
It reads 92 %
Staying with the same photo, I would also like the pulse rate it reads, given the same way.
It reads 66 bpm
